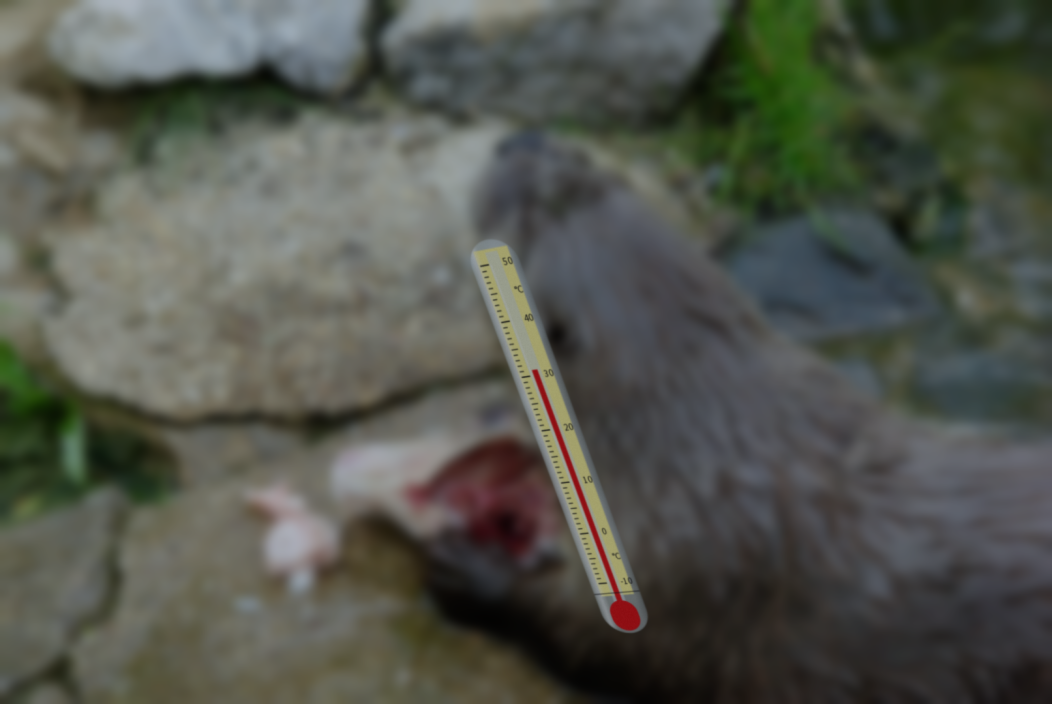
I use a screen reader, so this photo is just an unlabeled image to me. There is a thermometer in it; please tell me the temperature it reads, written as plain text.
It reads 31 °C
